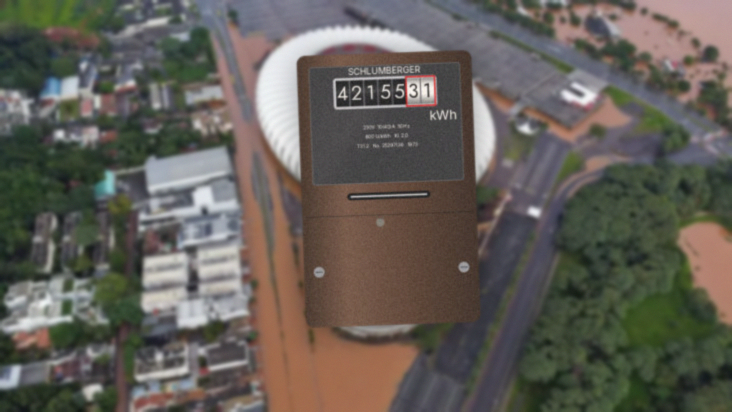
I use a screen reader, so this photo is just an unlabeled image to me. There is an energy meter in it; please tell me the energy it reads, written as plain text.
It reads 42155.31 kWh
